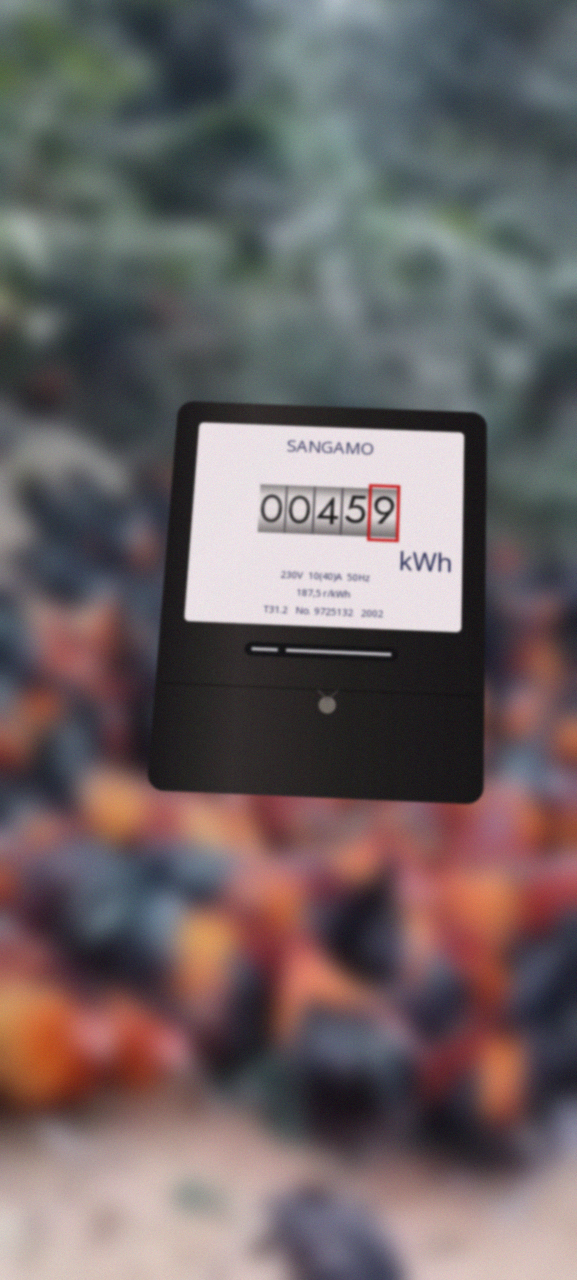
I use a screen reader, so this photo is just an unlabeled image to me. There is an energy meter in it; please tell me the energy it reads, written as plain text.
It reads 45.9 kWh
